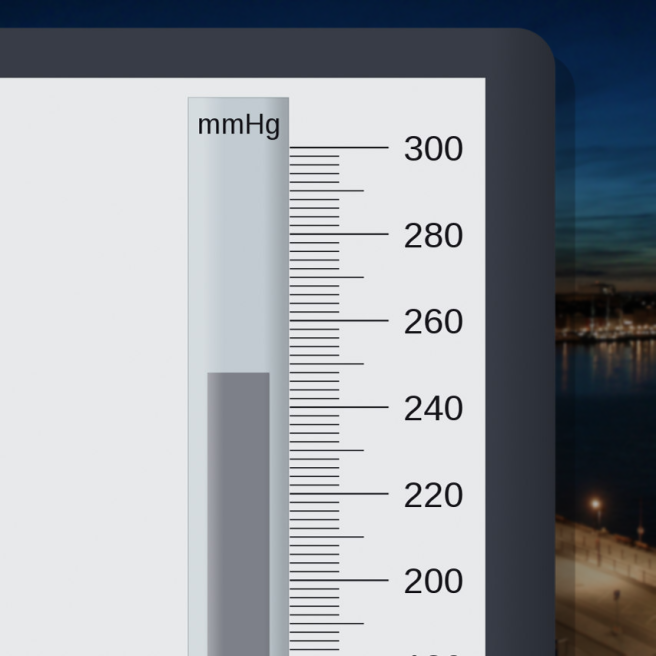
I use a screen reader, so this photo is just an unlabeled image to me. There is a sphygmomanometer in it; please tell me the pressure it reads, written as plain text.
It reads 248 mmHg
